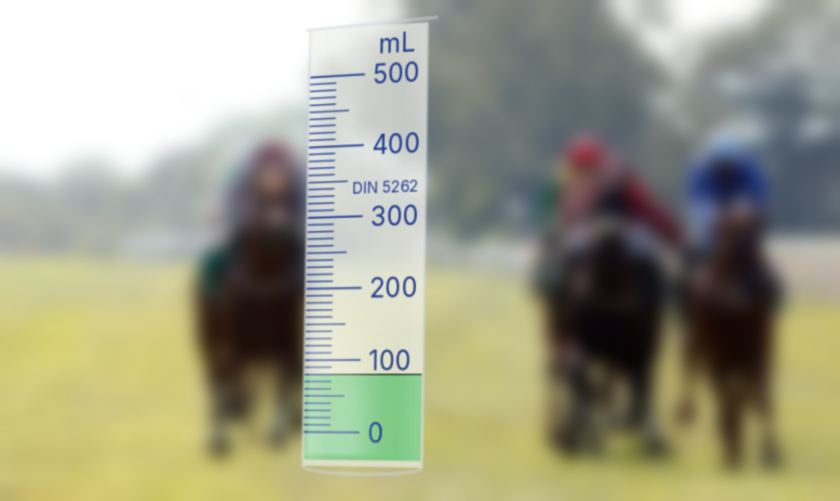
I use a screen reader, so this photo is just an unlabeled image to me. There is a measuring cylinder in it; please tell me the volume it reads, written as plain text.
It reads 80 mL
